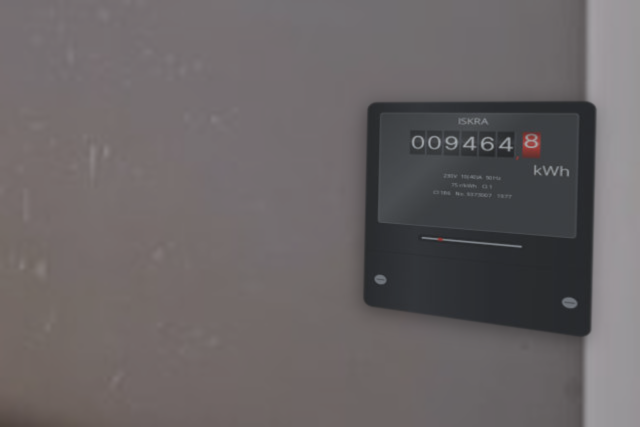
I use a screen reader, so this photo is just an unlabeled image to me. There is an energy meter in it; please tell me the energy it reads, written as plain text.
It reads 9464.8 kWh
